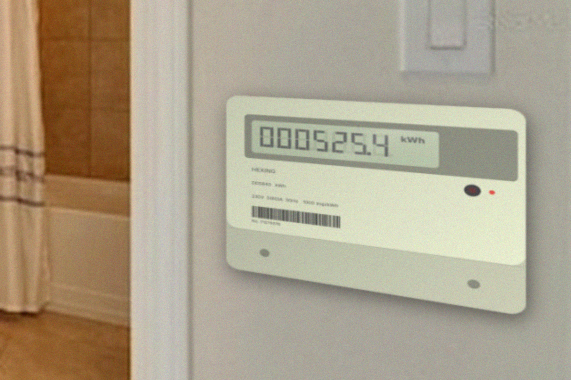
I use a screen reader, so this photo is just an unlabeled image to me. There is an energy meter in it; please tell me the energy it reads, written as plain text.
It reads 525.4 kWh
